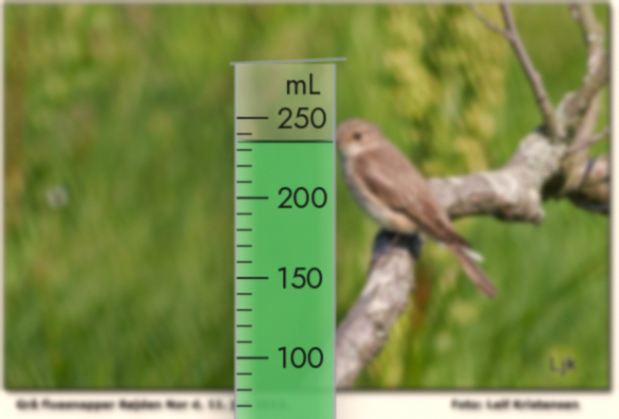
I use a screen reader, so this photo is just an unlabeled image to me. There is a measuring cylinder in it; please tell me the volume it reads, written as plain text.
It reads 235 mL
